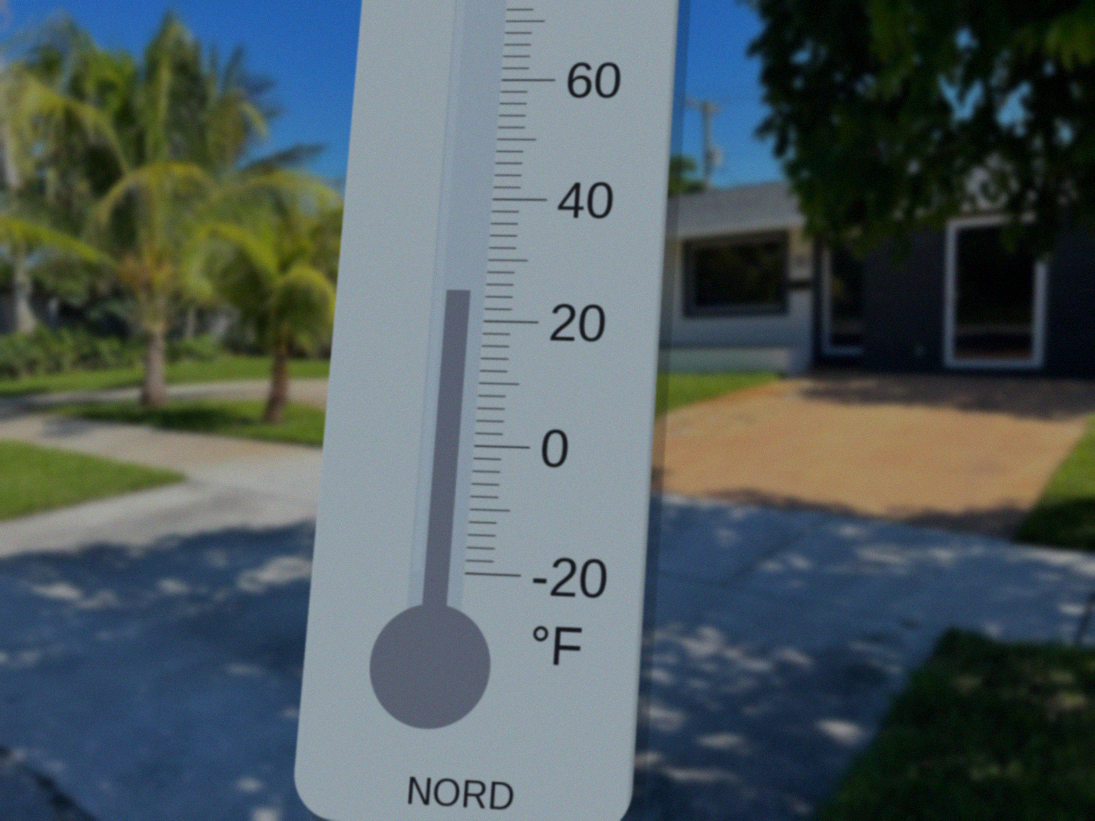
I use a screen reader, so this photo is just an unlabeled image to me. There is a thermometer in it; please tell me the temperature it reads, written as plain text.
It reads 25 °F
